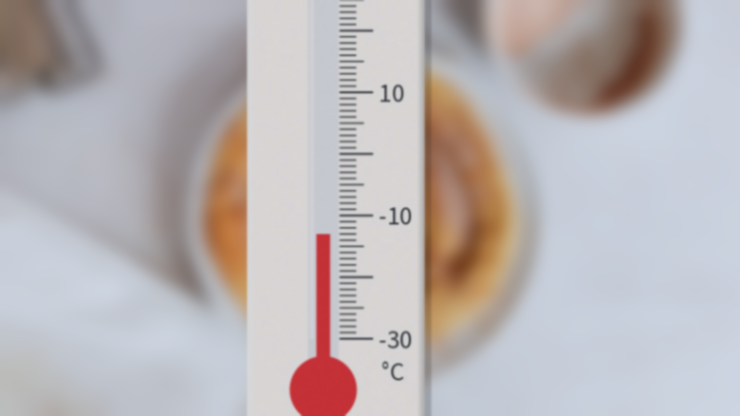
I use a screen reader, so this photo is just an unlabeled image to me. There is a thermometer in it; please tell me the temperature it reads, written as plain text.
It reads -13 °C
